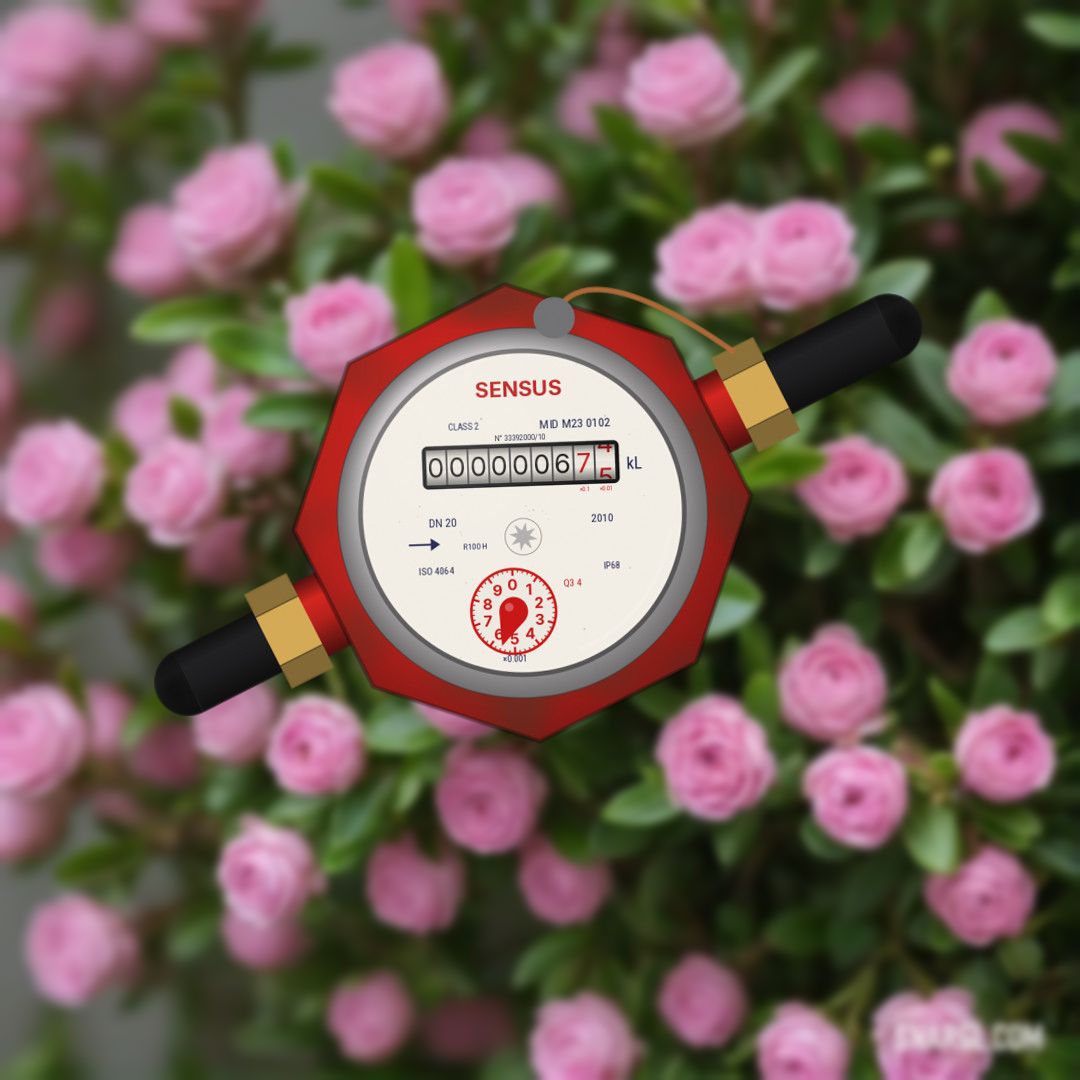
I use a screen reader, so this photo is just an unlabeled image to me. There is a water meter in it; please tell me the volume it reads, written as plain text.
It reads 6.745 kL
